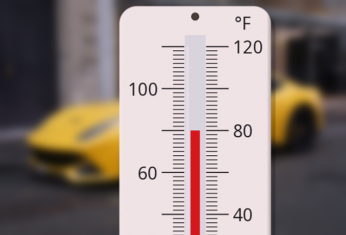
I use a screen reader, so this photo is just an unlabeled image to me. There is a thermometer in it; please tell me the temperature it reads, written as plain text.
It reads 80 °F
